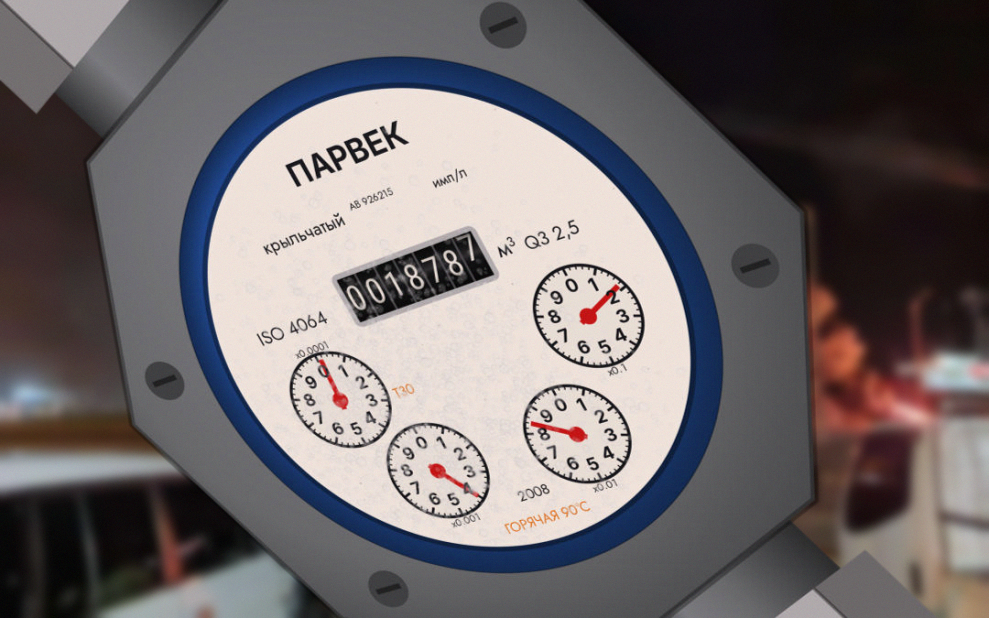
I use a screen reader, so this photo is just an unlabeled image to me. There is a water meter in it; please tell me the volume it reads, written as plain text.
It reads 18787.1840 m³
